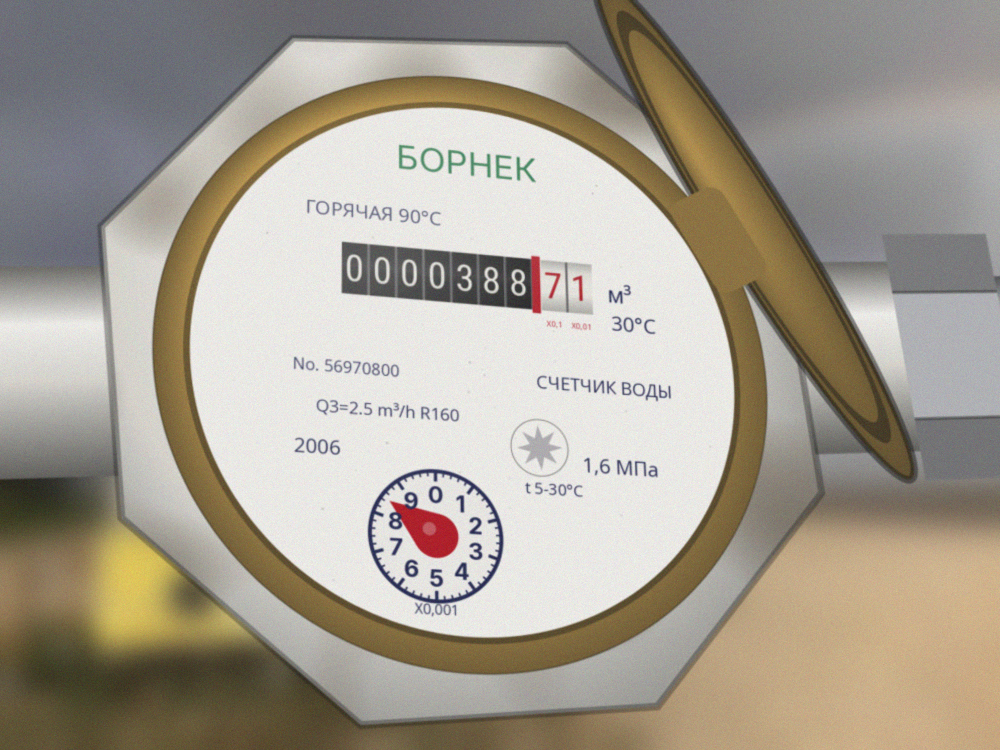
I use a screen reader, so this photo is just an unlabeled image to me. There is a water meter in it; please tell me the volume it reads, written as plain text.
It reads 388.718 m³
